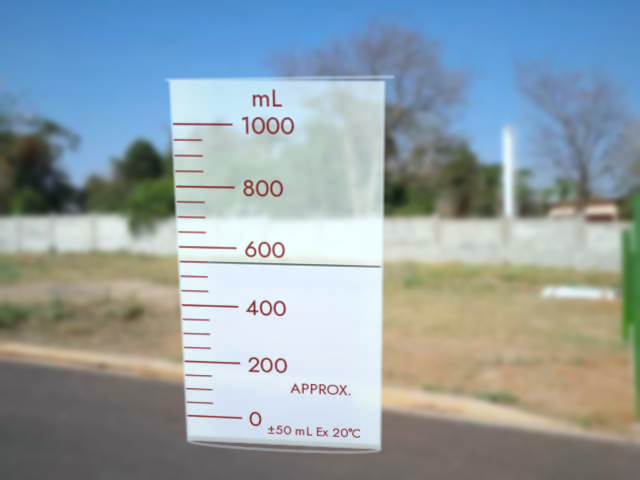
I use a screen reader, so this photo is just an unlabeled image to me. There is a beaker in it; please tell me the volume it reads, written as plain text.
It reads 550 mL
